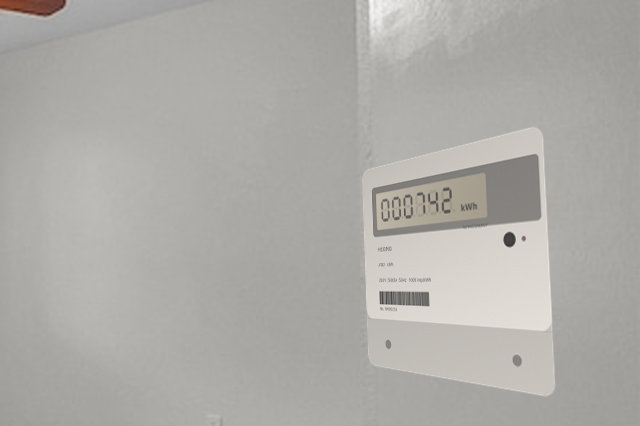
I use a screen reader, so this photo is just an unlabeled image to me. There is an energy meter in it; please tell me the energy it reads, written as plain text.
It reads 742 kWh
